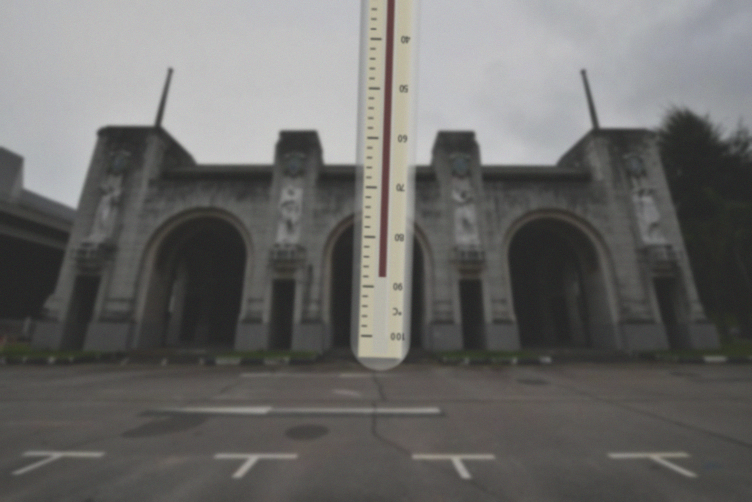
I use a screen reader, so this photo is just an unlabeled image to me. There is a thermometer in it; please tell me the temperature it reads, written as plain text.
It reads 88 °C
